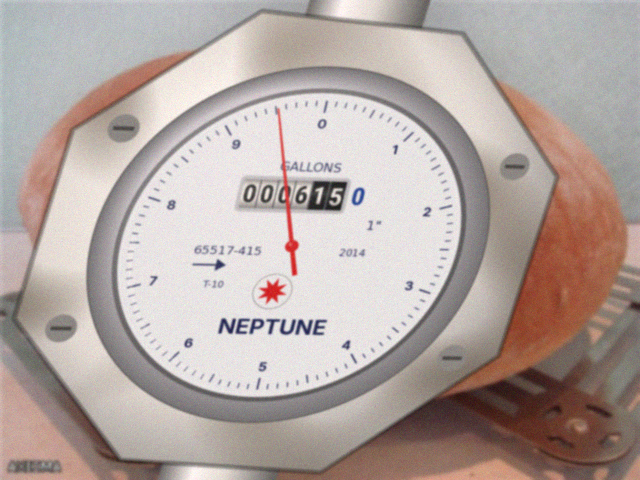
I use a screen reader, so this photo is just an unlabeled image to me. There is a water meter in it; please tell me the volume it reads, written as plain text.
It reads 6149.5 gal
